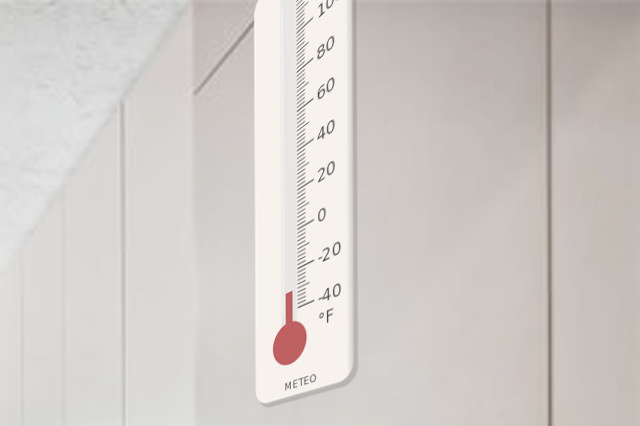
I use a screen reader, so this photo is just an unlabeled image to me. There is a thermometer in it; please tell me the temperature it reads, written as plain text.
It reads -30 °F
